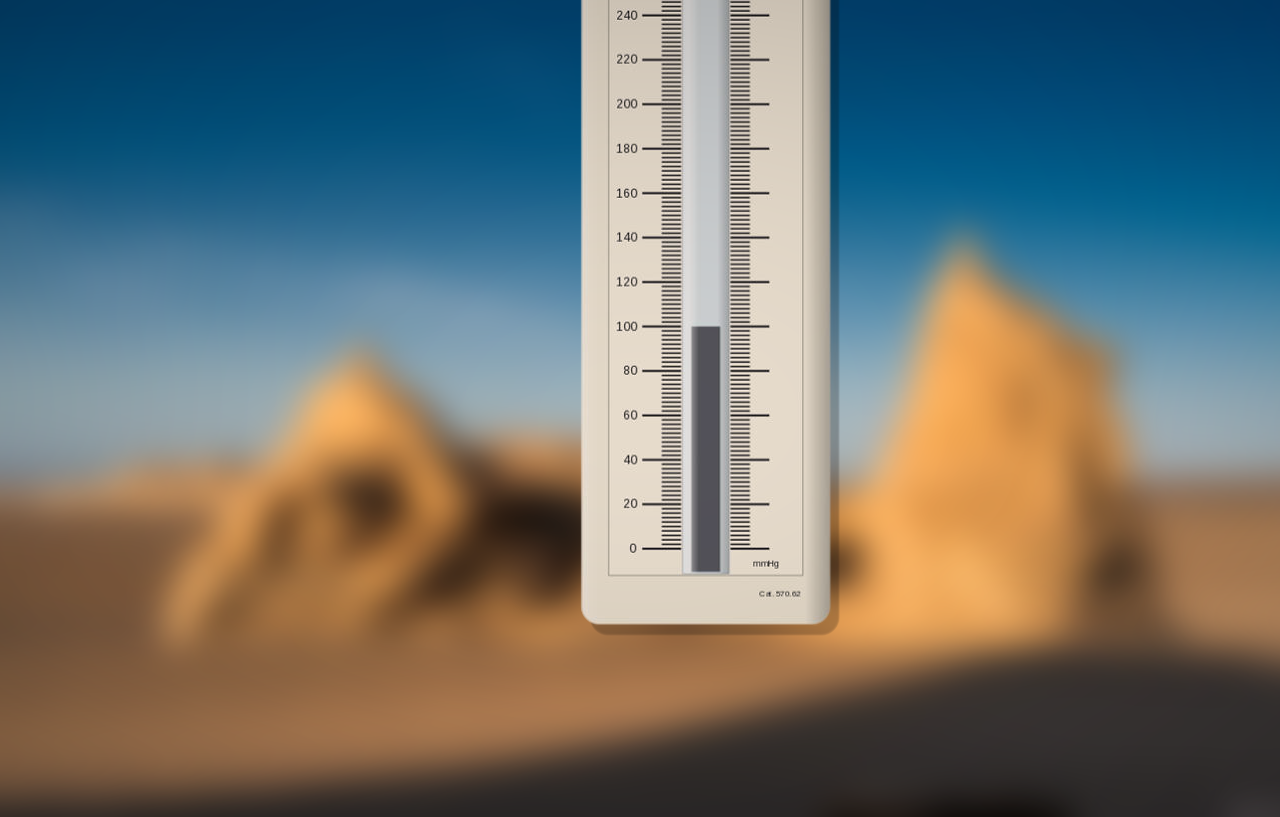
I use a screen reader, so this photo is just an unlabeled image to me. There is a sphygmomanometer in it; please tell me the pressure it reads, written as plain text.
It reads 100 mmHg
